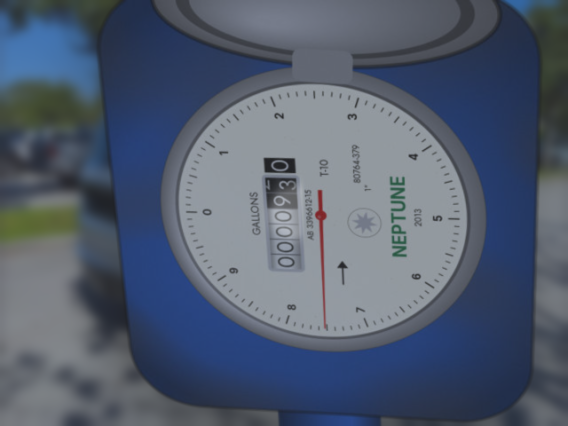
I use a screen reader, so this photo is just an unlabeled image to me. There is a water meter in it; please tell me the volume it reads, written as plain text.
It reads 927.5 gal
